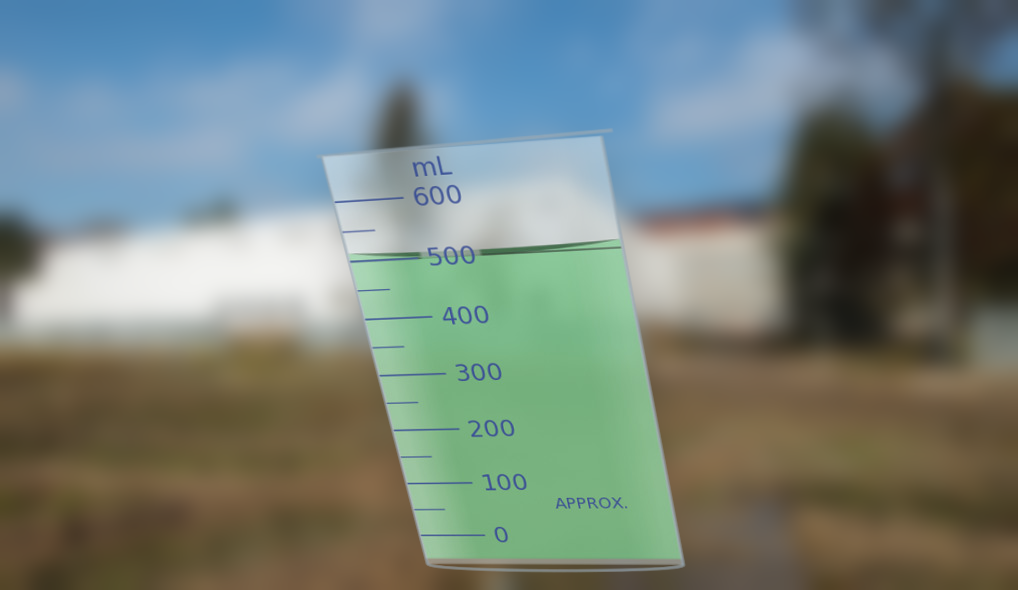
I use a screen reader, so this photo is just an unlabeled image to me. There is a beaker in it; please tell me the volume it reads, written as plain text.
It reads 500 mL
